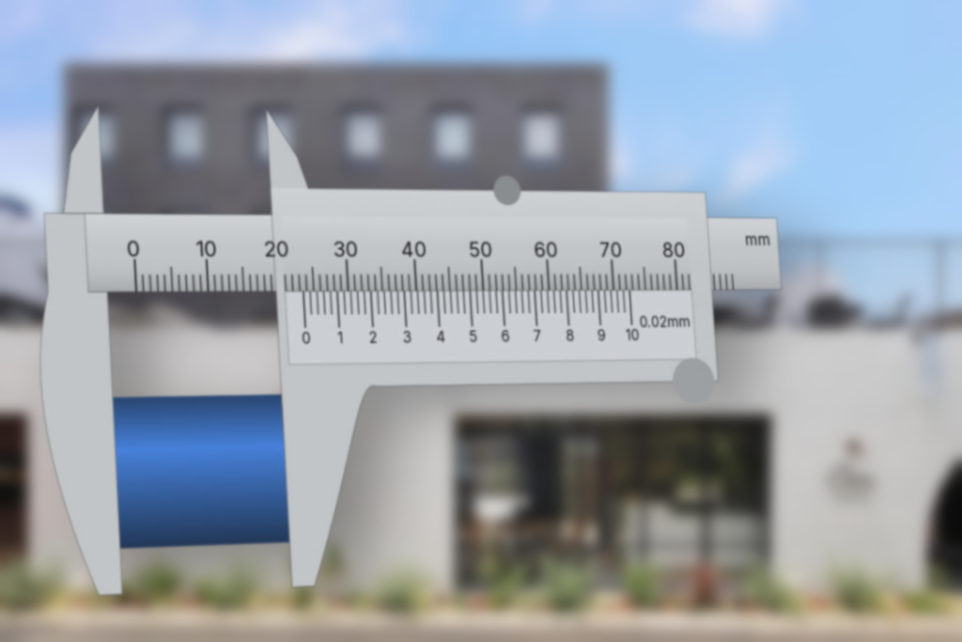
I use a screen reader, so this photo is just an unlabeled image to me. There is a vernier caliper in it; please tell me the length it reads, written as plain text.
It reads 23.5 mm
